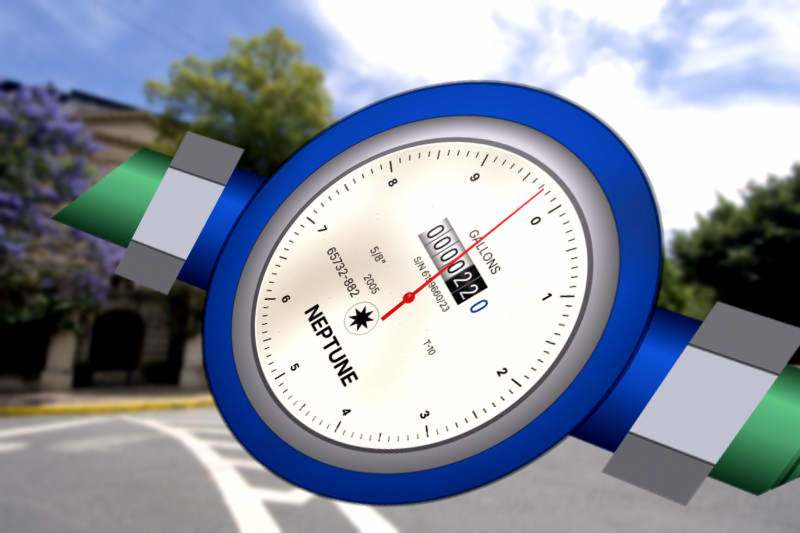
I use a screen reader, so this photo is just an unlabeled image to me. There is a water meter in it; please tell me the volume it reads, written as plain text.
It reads 219.7 gal
